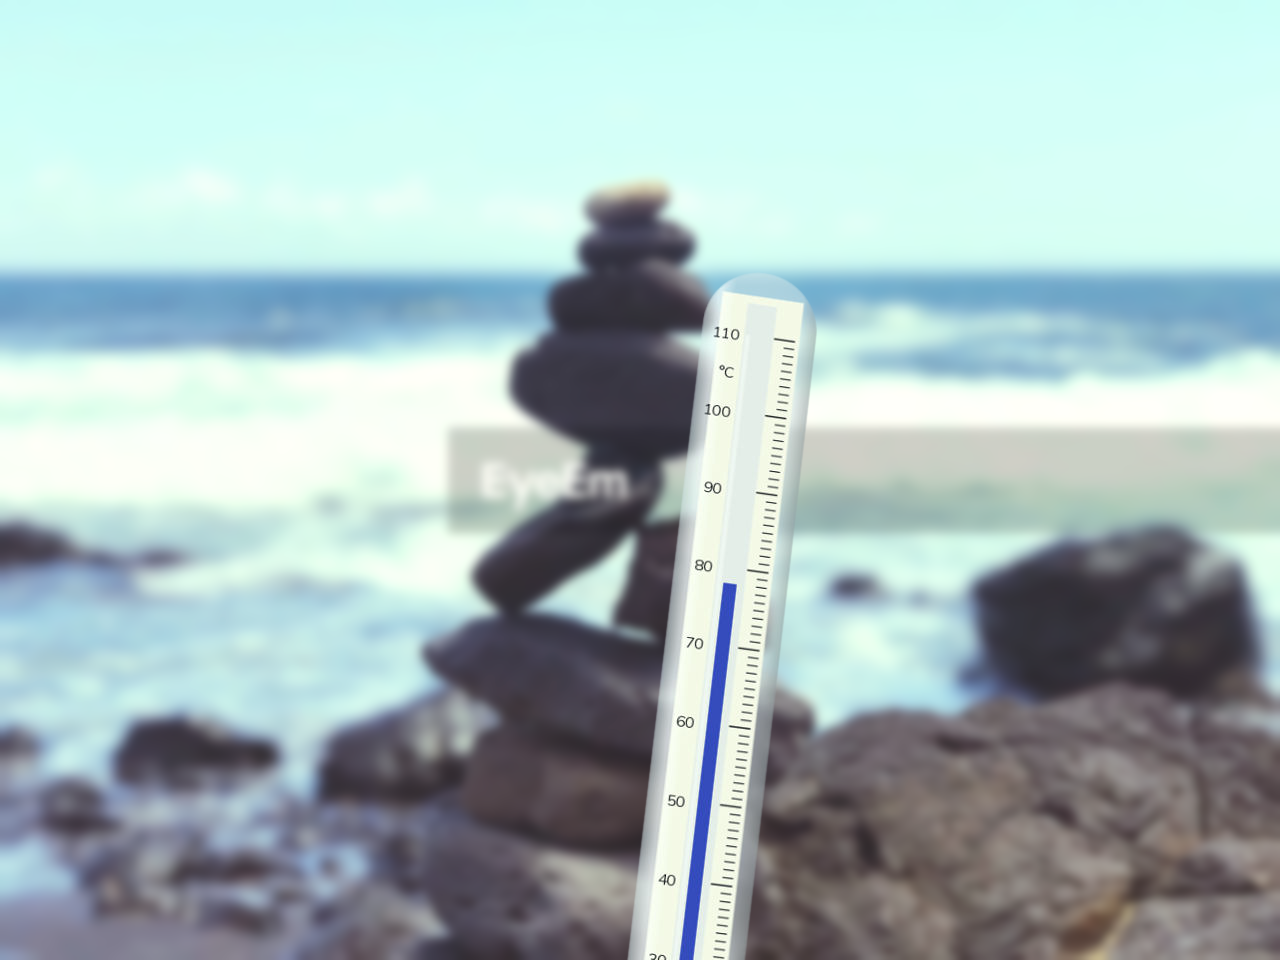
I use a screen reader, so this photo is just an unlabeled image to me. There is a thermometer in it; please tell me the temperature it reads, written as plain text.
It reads 78 °C
